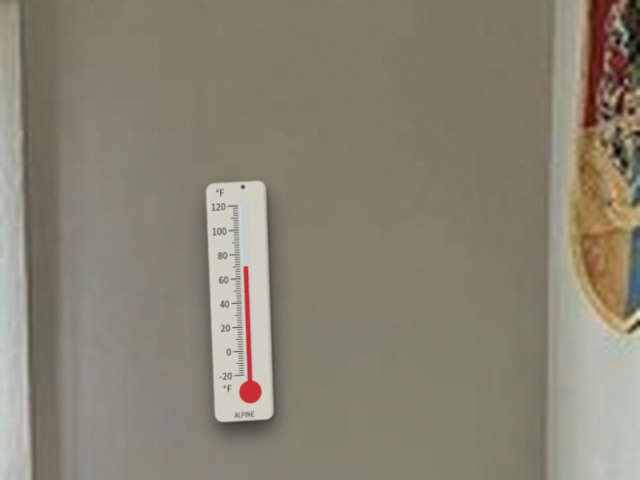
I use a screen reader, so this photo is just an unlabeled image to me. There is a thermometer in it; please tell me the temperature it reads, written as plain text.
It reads 70 °F
